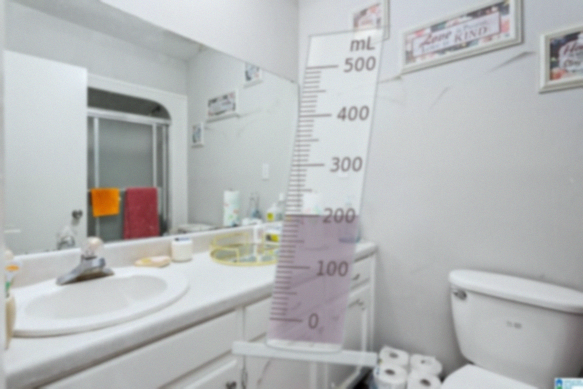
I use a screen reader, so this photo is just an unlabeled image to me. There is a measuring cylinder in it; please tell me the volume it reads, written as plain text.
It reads 200 mL
